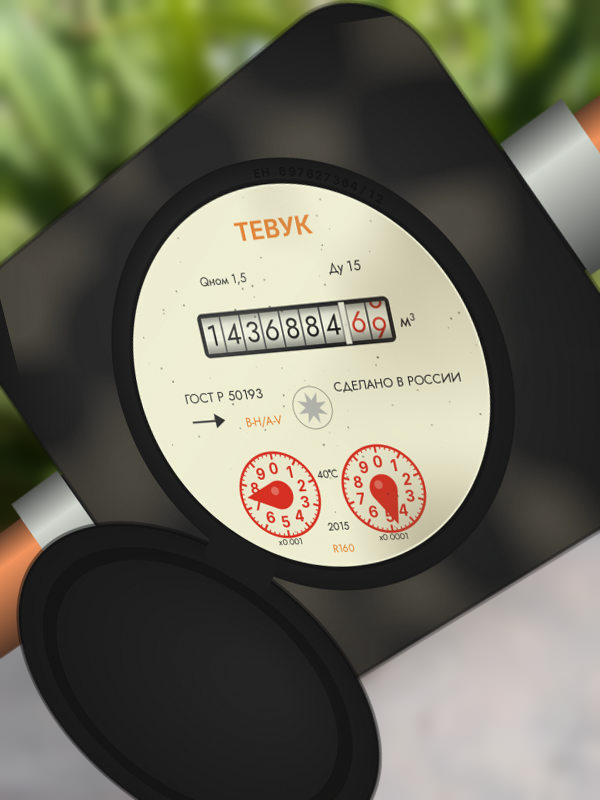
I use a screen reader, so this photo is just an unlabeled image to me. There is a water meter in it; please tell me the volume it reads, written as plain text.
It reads 1436884.6874 m³
